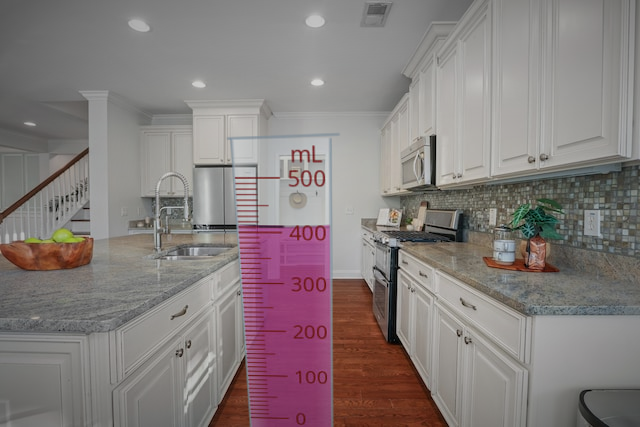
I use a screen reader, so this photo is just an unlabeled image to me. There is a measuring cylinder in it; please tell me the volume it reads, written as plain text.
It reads 410 mL
